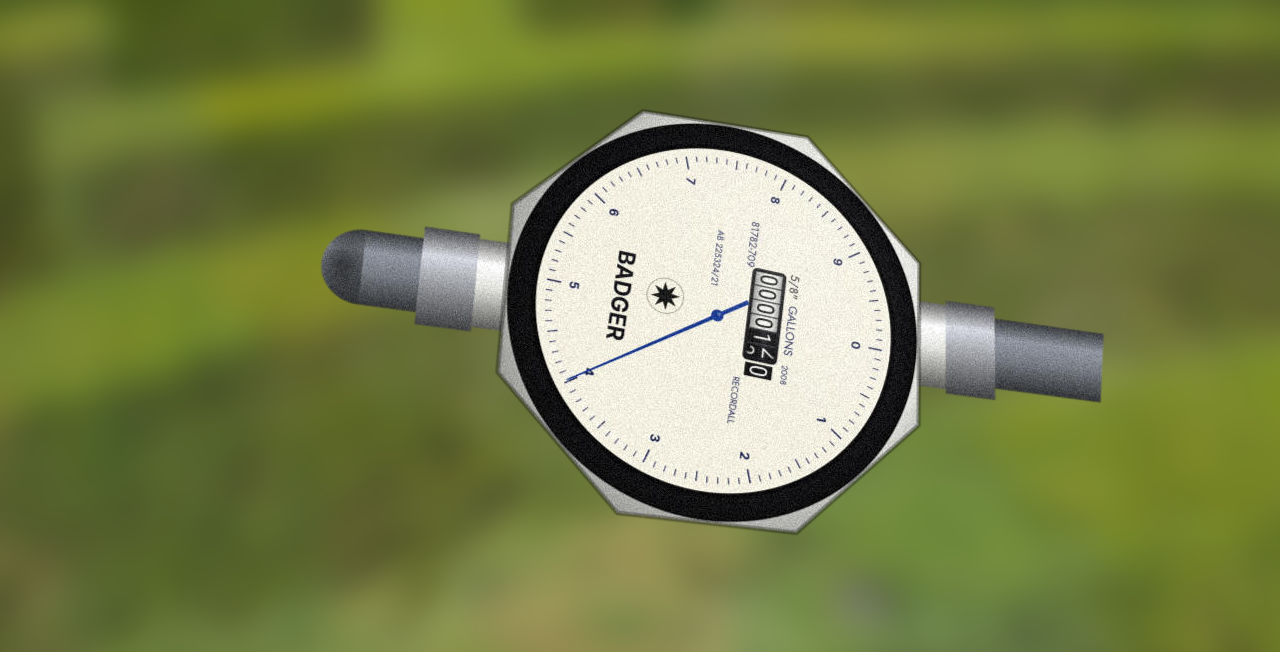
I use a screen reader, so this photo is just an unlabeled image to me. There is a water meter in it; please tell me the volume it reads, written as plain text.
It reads 124.0 gal
